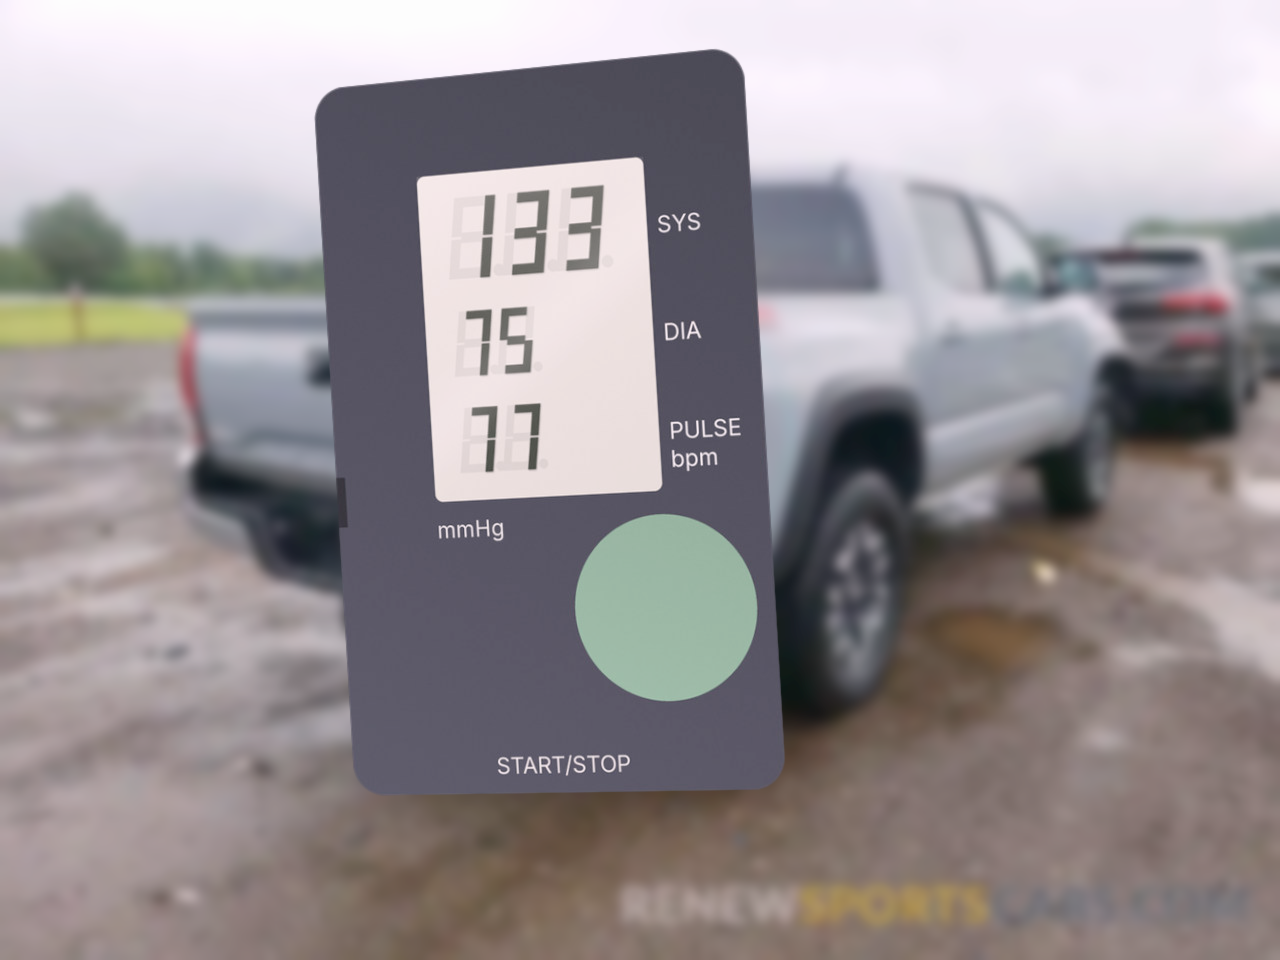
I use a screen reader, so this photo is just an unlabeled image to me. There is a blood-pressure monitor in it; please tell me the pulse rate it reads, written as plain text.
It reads 77 bpm
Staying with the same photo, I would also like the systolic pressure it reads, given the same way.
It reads 133 mmHg
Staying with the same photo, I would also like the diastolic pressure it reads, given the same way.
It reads 75 mmHg
